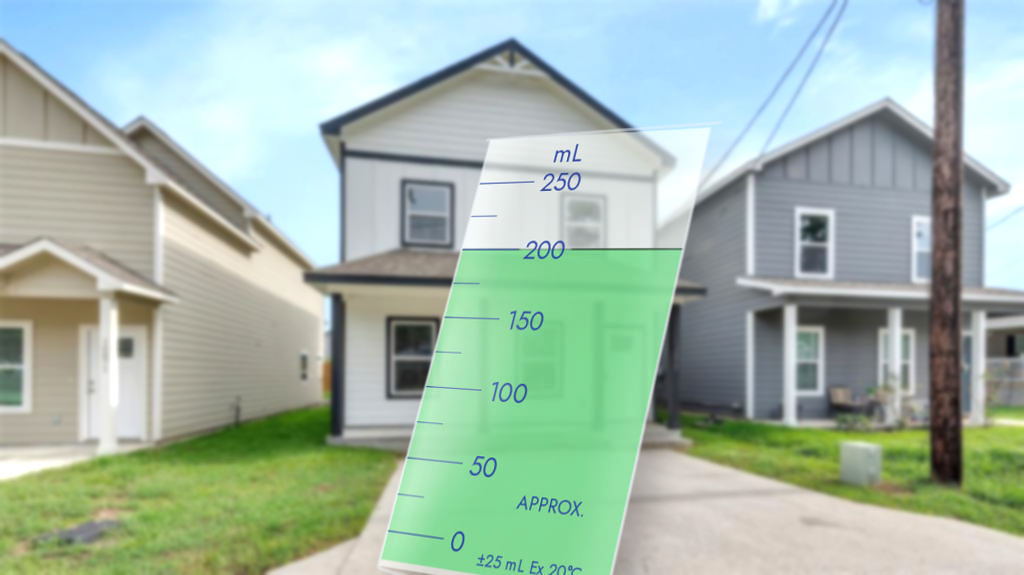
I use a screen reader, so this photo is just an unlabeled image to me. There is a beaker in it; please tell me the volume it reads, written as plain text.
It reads 200 mL
